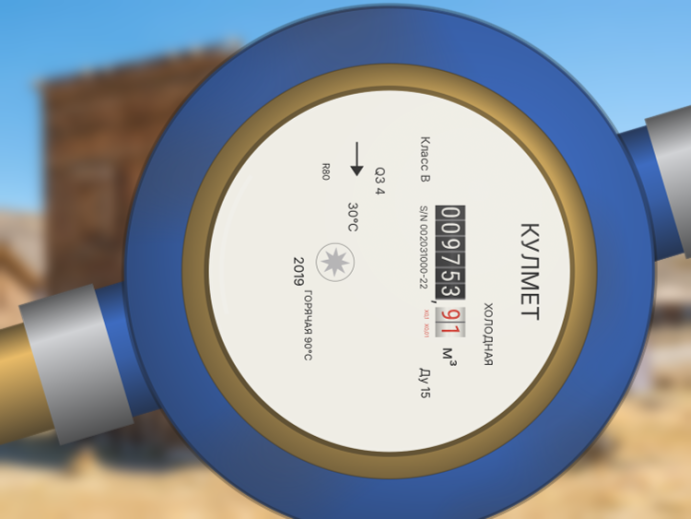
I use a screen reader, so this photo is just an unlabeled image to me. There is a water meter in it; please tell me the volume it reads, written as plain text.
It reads 9753.91 m³
